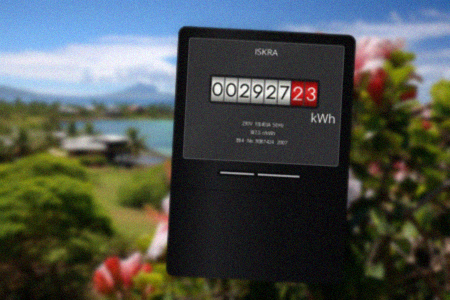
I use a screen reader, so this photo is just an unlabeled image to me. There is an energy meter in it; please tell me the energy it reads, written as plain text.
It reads 2927.23 kWh
